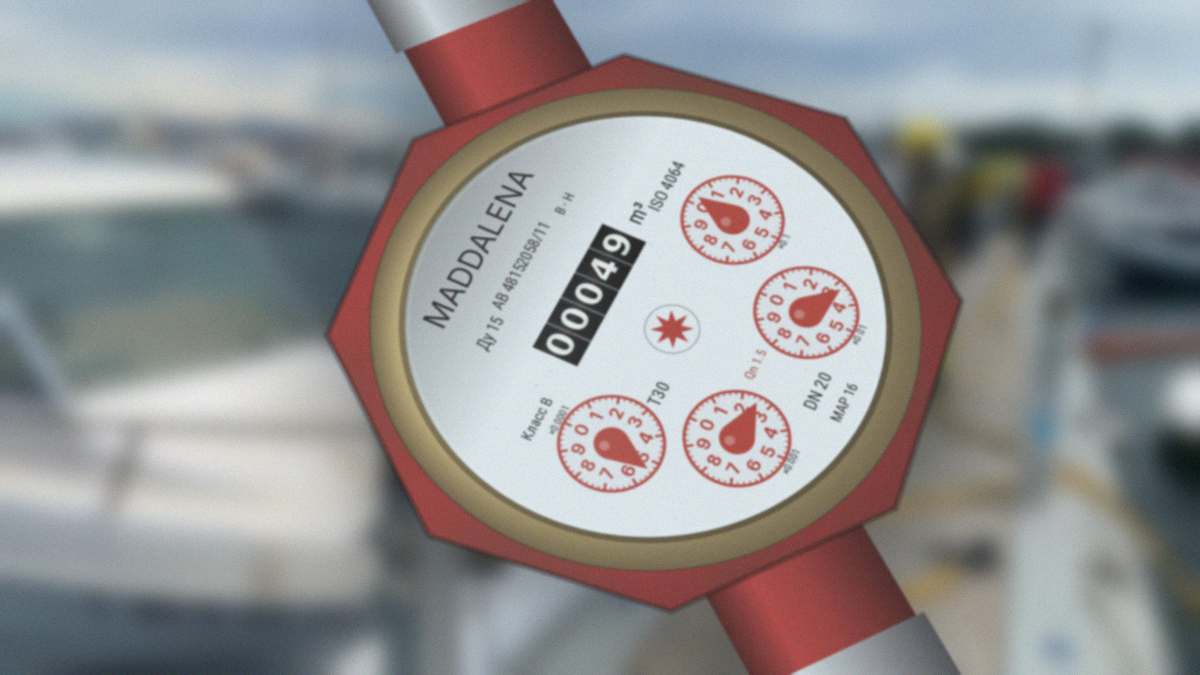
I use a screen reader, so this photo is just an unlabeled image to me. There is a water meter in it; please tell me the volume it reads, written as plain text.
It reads 49.0325 m³
